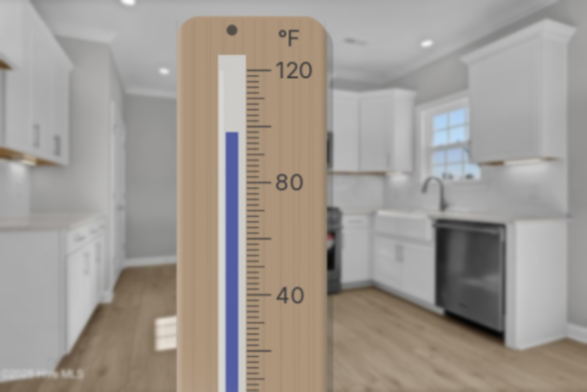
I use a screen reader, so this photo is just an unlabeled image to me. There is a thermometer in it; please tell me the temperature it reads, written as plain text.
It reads 98 °F
